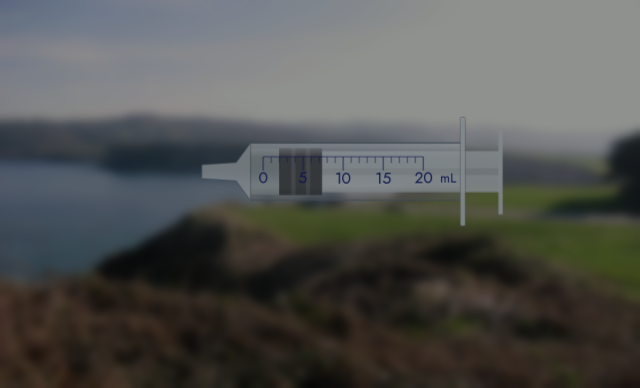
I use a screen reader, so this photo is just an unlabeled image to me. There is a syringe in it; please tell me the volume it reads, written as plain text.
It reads 2 mL
